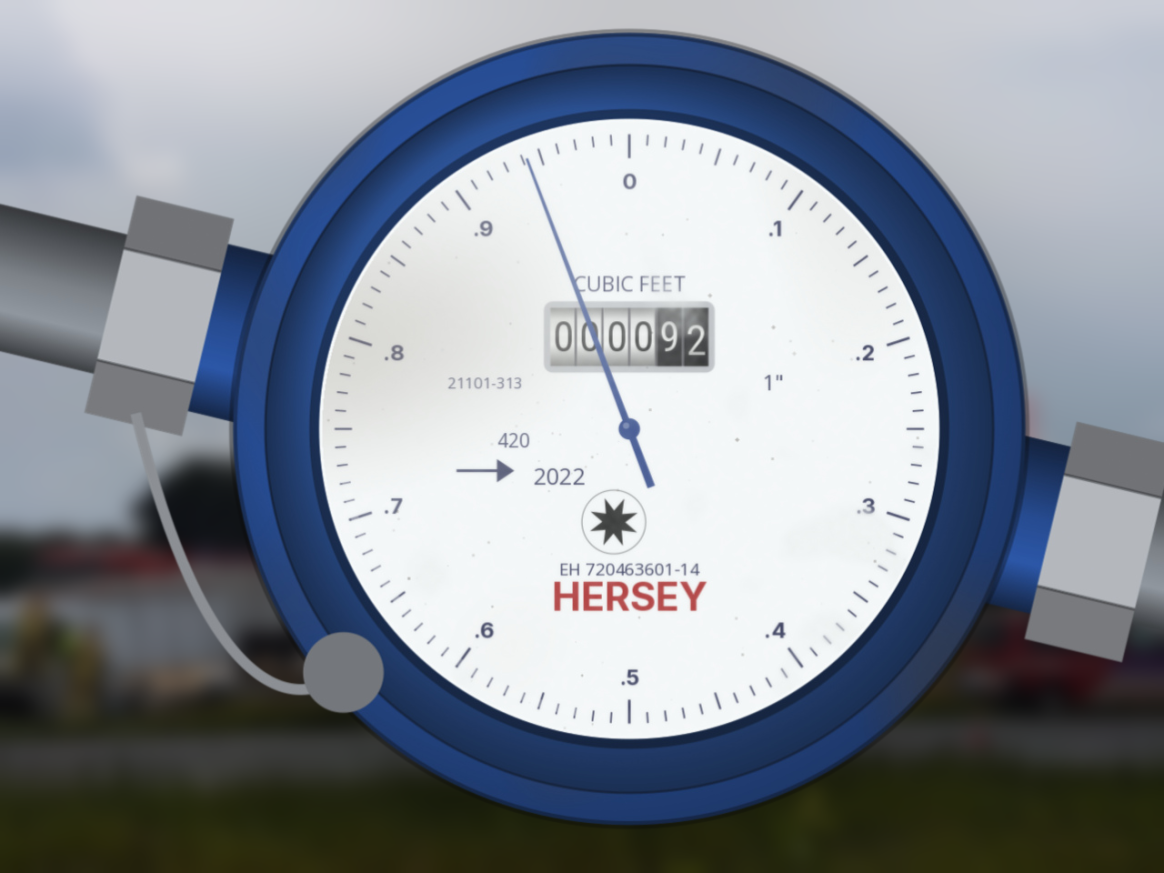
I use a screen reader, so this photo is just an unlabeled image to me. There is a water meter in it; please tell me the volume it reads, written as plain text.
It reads 91.94 ft³
